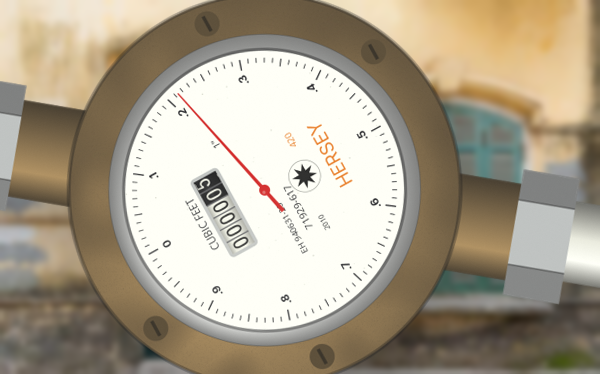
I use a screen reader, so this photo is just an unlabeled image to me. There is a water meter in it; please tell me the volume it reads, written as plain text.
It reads 5.21 ft³
